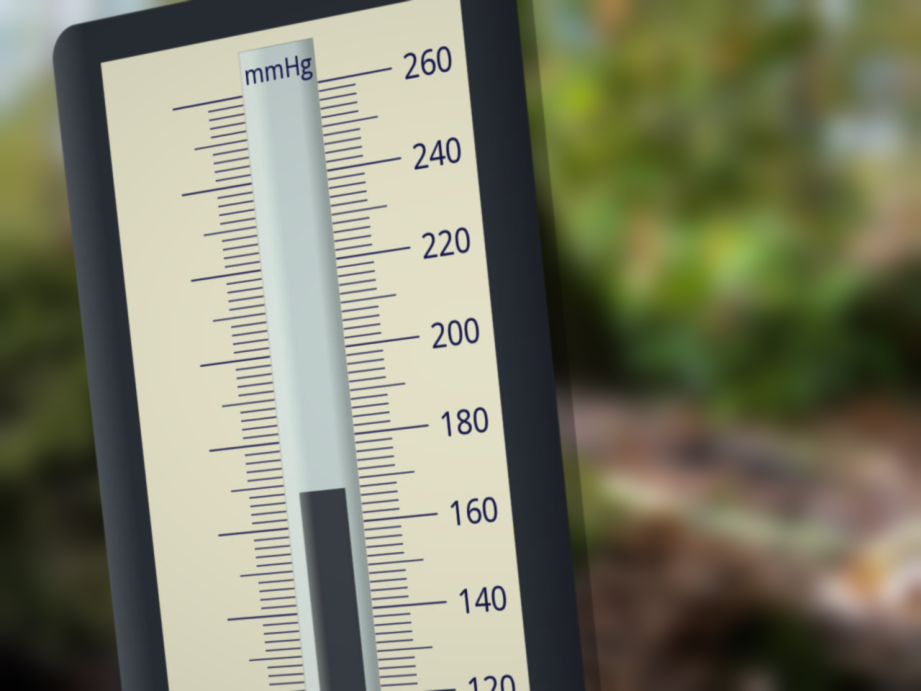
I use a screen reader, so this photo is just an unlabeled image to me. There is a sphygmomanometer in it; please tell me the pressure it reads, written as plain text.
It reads 168 mmHg
